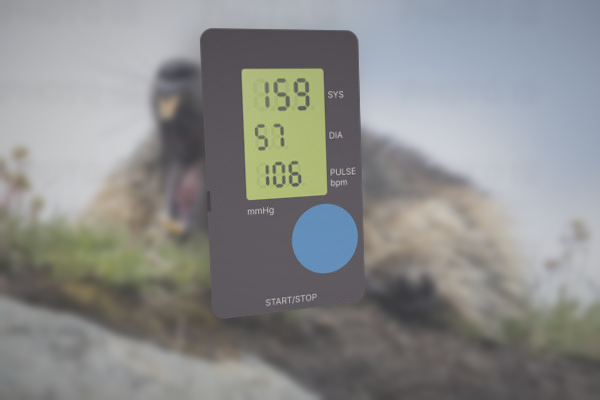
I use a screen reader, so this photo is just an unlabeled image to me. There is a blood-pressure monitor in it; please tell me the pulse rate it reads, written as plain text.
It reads 106 bpm
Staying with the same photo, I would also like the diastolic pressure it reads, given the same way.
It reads 57 mmHg
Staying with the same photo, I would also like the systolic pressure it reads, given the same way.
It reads 159 mmHg
